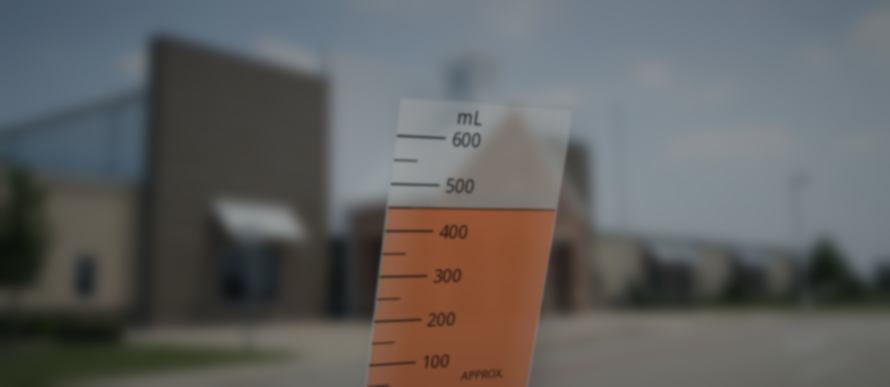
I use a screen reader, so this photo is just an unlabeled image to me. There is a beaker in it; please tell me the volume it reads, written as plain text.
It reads 450 mL
